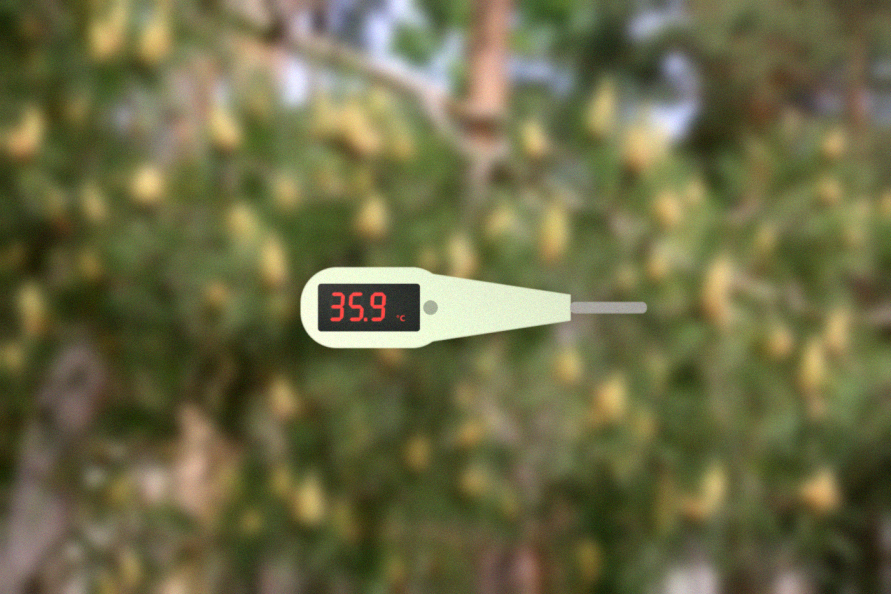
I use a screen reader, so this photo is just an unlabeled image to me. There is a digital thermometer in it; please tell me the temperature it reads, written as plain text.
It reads 35.9 °C
